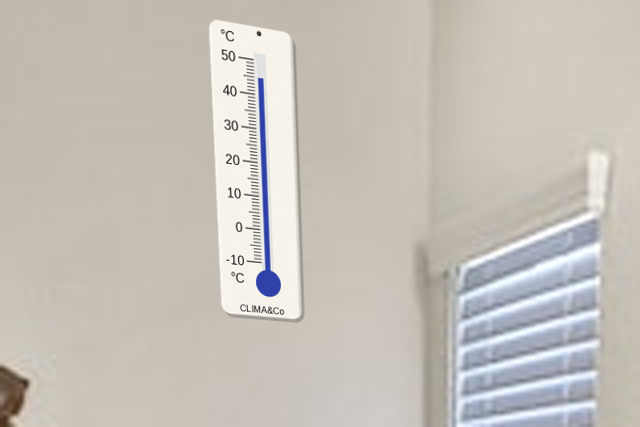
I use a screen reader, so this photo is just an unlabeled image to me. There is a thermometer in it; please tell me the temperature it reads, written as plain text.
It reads 45 °C
